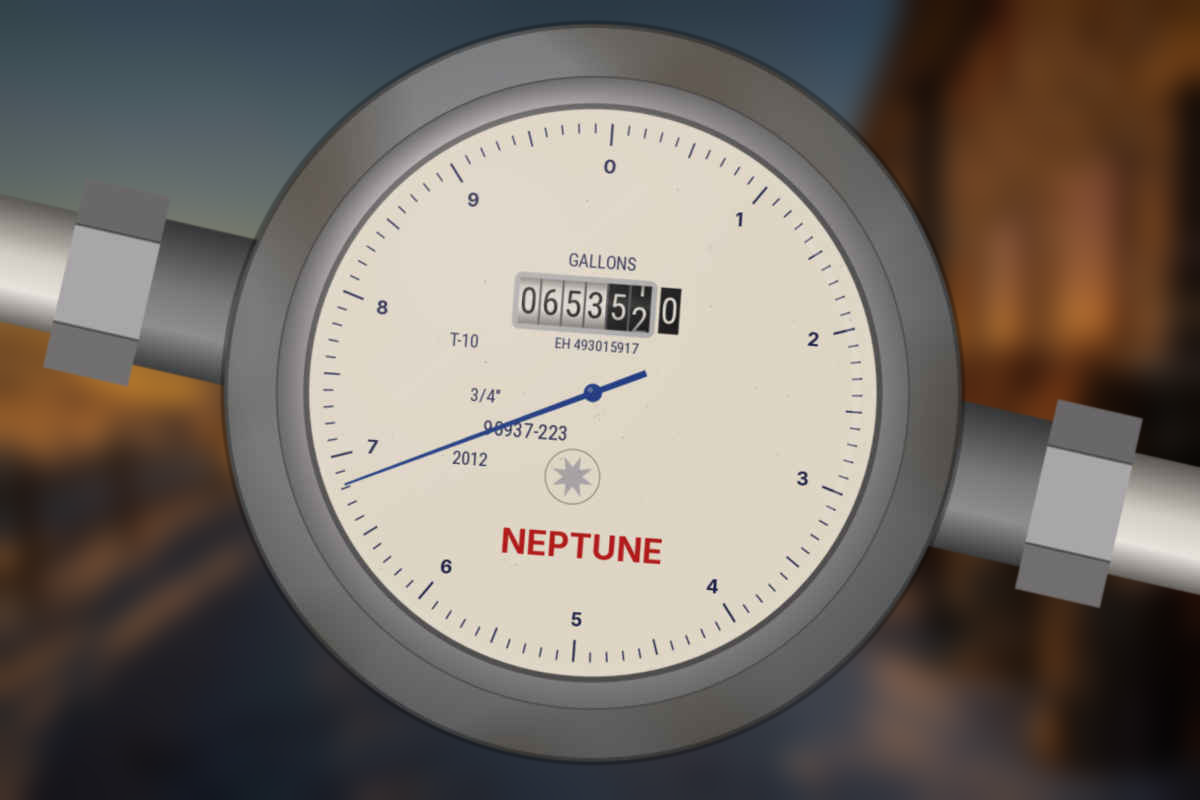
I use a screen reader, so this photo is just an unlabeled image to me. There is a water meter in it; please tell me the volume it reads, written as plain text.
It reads 653516.8 gal
